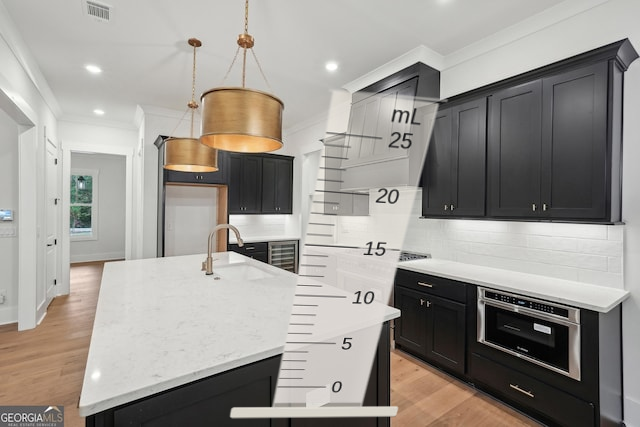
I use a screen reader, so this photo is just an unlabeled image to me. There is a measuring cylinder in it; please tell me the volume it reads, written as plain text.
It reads 15 mL
